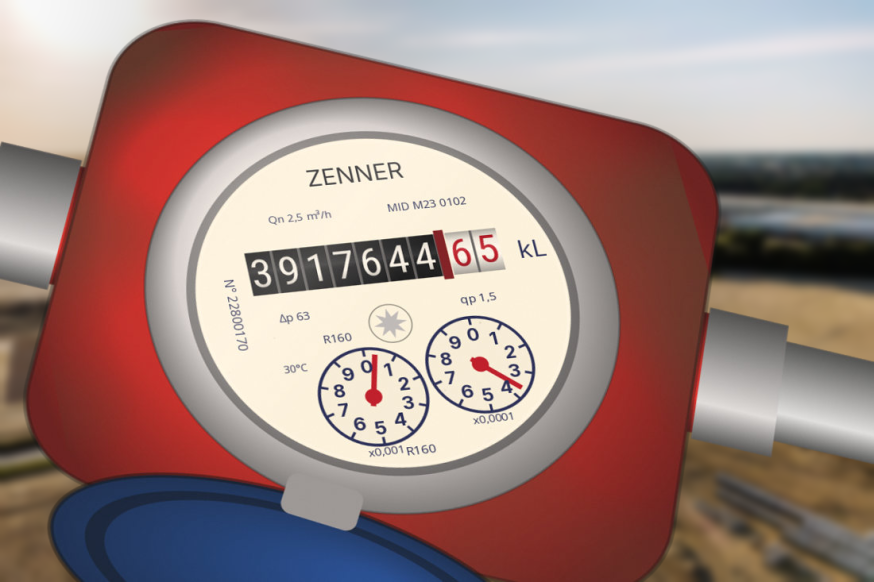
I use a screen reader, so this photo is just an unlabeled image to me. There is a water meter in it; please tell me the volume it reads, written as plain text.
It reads 3917644.6503 kL
